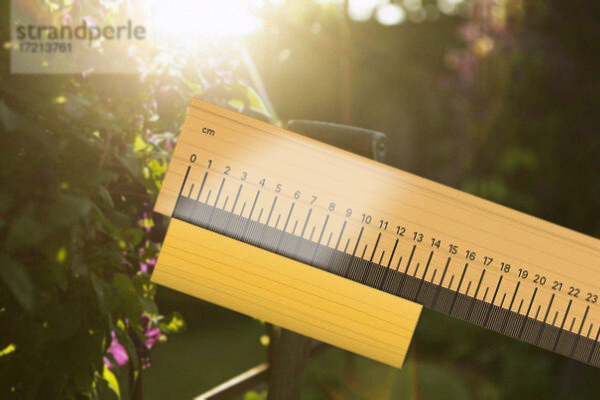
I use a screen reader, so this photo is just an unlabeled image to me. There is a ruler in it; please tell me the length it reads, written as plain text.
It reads 14.5 cm
